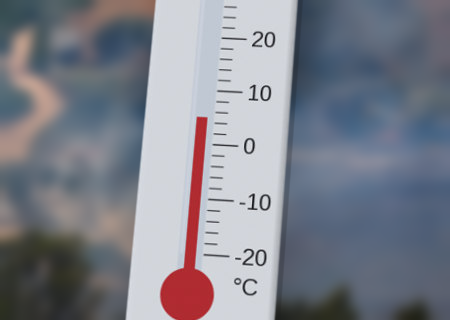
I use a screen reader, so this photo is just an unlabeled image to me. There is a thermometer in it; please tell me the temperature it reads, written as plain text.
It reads 5 °C
